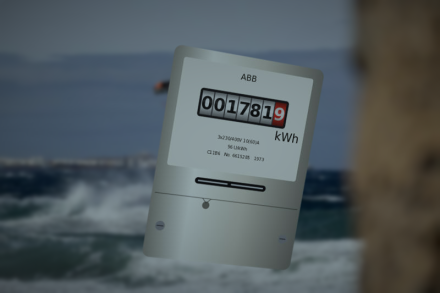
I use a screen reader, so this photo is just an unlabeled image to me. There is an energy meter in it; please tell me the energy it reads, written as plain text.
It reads 1781.9 kWh
